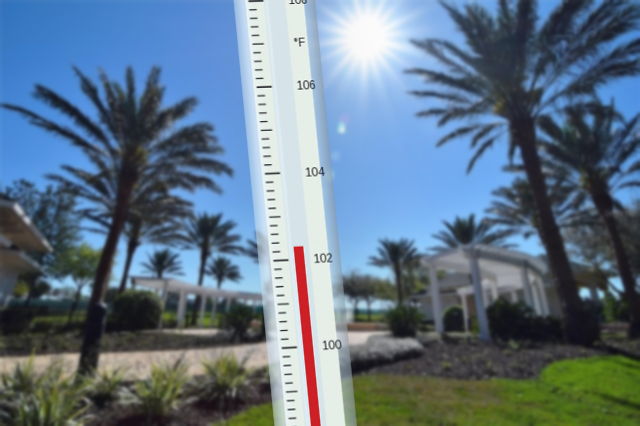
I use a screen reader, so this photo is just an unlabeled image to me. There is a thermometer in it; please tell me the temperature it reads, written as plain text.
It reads 102.3 °F
